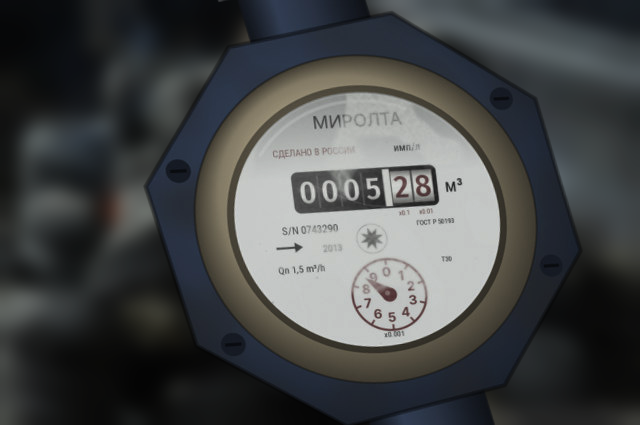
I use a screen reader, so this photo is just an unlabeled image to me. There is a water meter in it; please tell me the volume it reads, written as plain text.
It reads 5.288 m³
